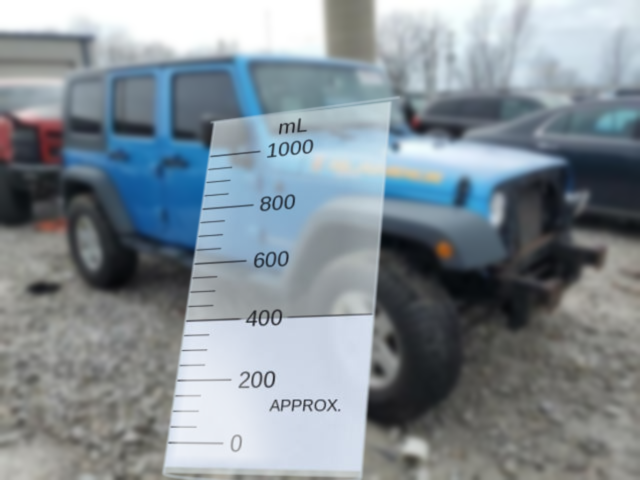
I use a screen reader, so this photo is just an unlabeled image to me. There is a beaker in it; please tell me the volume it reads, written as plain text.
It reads 400 mL
